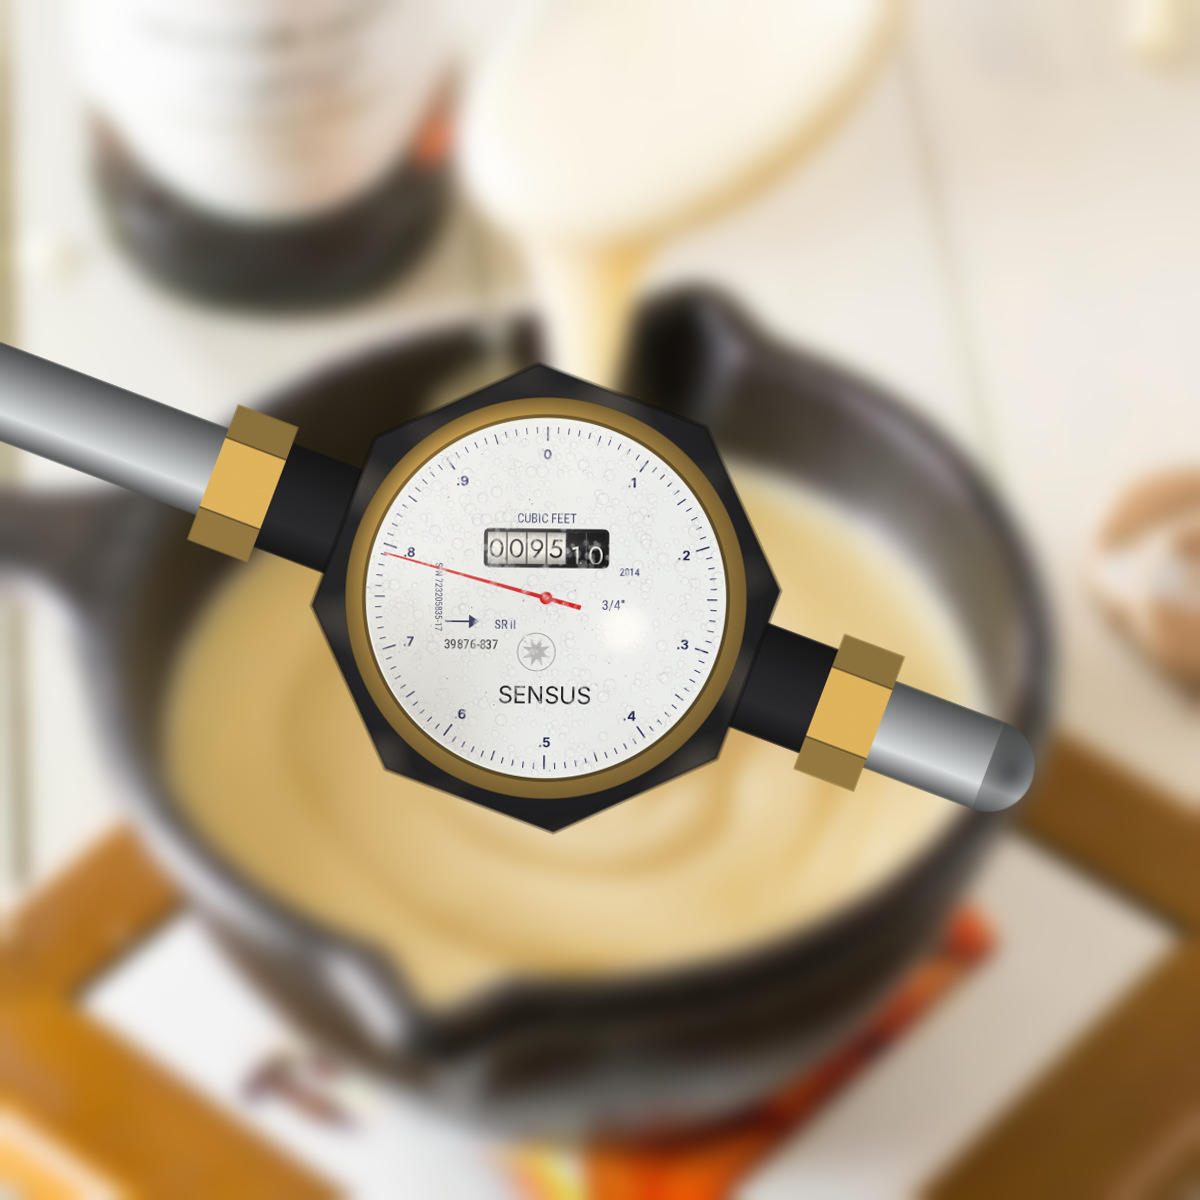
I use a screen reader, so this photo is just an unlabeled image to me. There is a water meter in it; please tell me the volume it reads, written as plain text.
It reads 9509.79 ft³
